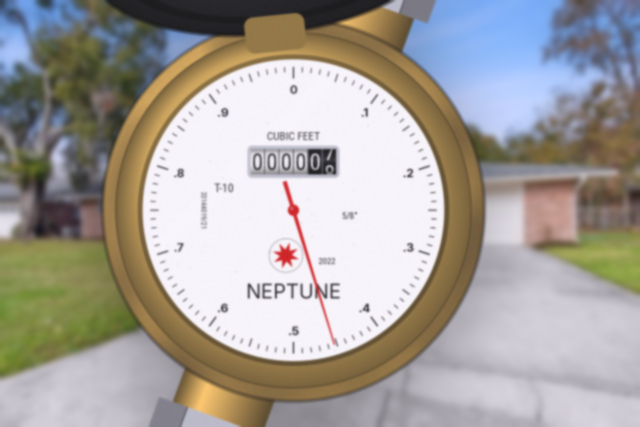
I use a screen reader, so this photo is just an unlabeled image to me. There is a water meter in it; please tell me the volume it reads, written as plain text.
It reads 7.45 ft³
